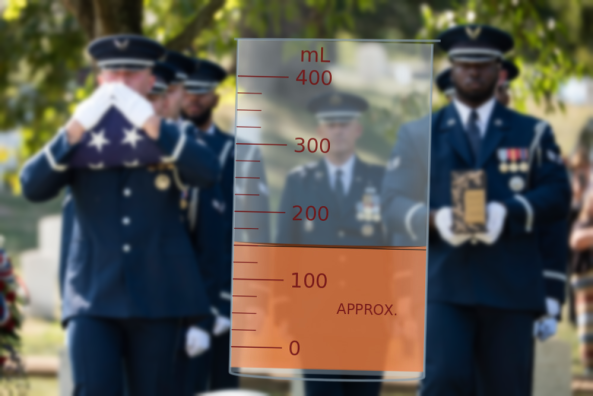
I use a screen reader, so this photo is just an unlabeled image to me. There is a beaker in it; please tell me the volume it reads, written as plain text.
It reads 150 mL
